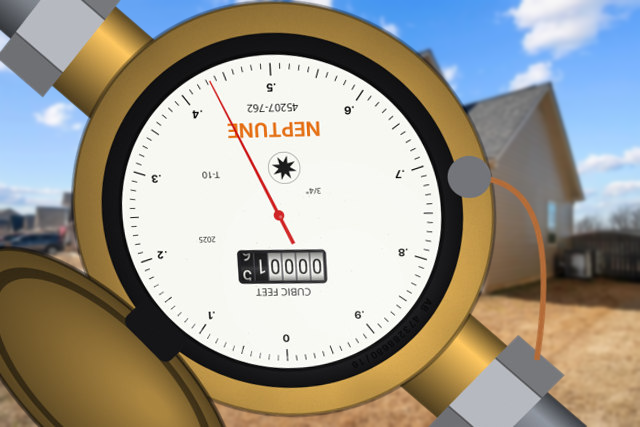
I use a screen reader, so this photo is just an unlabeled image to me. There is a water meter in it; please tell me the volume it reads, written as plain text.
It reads 15.43 ft³
